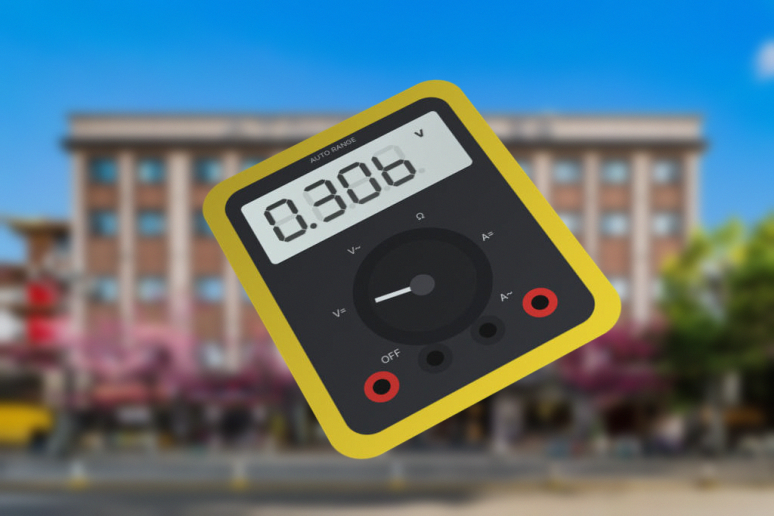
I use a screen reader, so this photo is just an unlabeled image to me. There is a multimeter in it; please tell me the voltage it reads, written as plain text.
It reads 0.306 V
